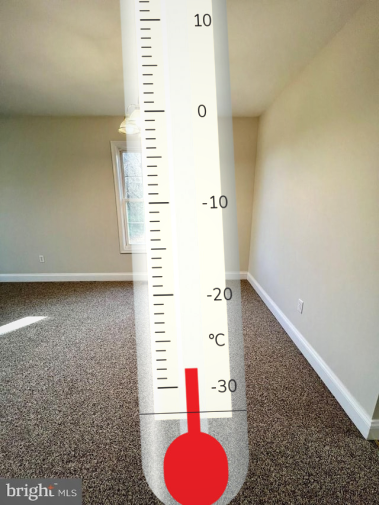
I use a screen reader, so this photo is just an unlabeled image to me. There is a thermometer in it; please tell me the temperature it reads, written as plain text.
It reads -28 °C
